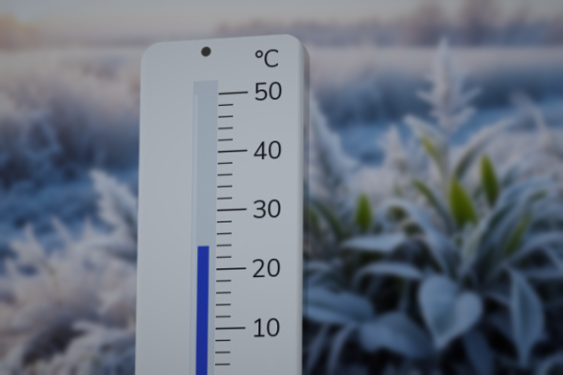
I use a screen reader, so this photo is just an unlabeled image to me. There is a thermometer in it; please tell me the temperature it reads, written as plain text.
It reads 24 °C
